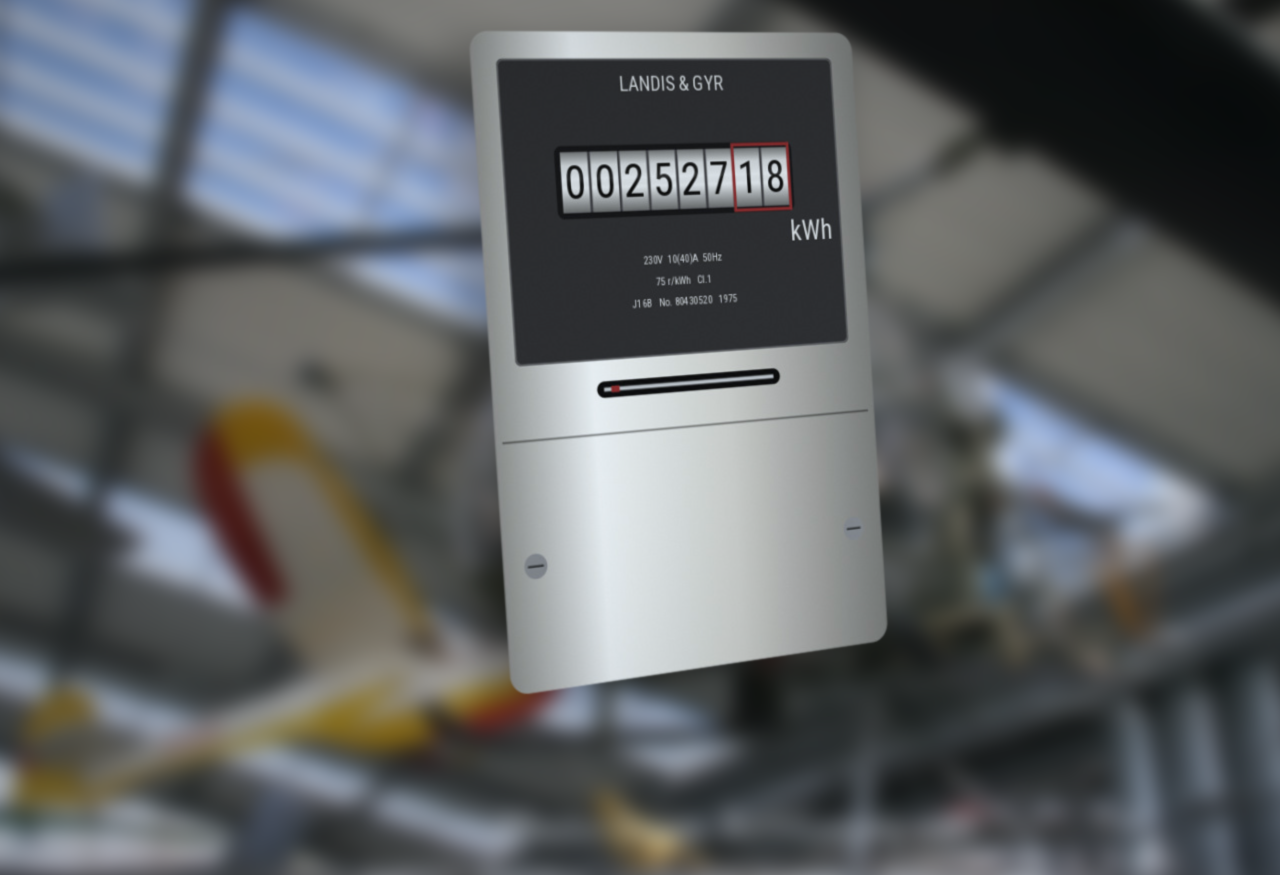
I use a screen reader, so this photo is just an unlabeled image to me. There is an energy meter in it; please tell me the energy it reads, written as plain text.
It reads 2527.18 kWh
